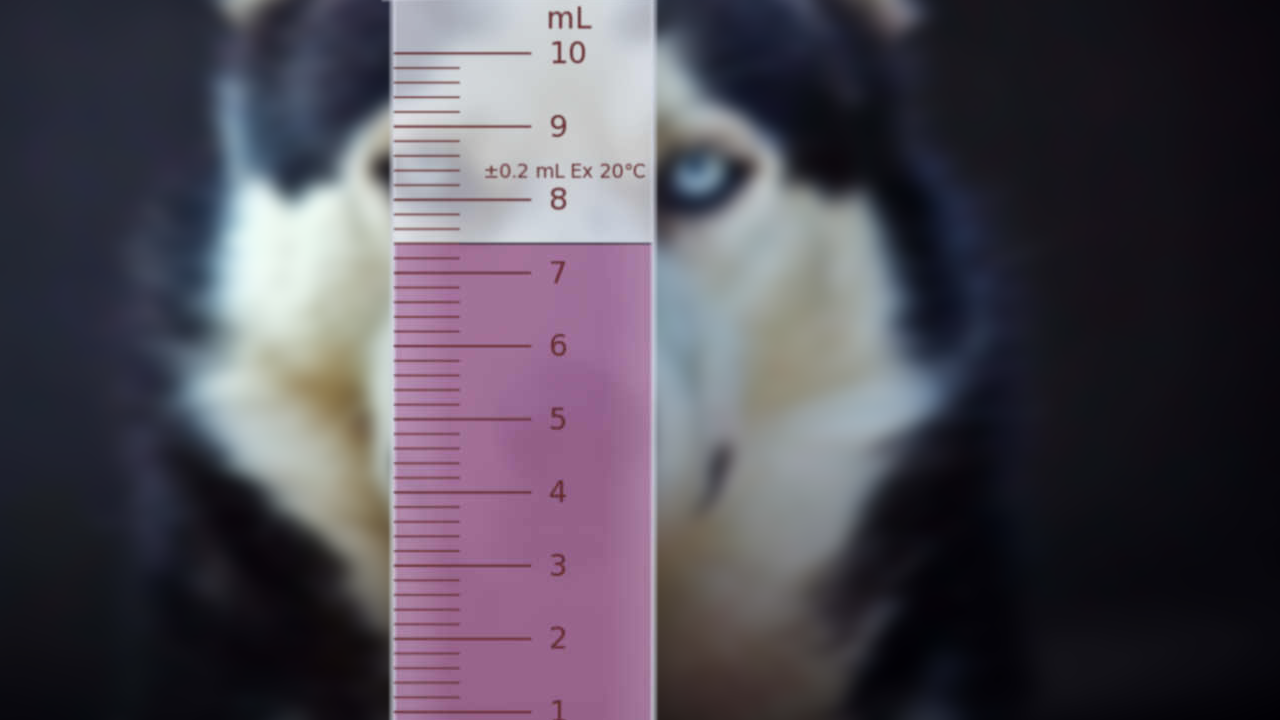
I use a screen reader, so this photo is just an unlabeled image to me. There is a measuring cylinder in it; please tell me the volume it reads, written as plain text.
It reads 7.4 mL
